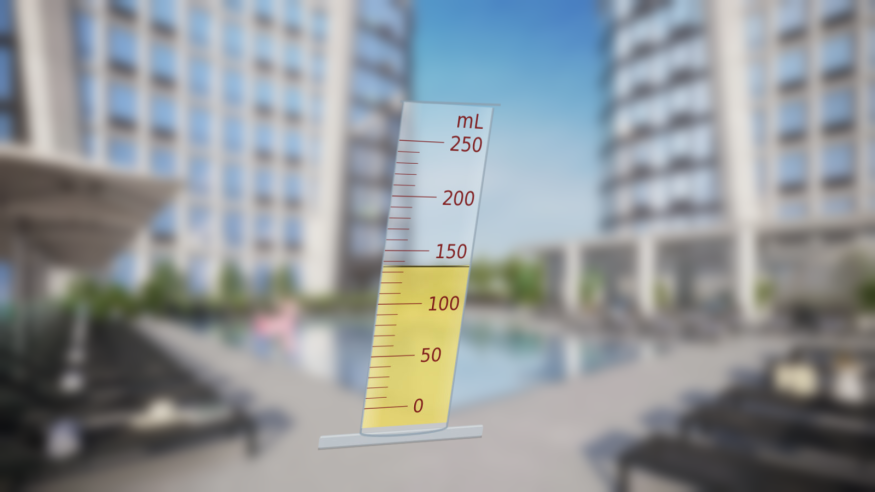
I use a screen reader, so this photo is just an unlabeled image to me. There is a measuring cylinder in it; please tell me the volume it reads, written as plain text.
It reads 135 mL
